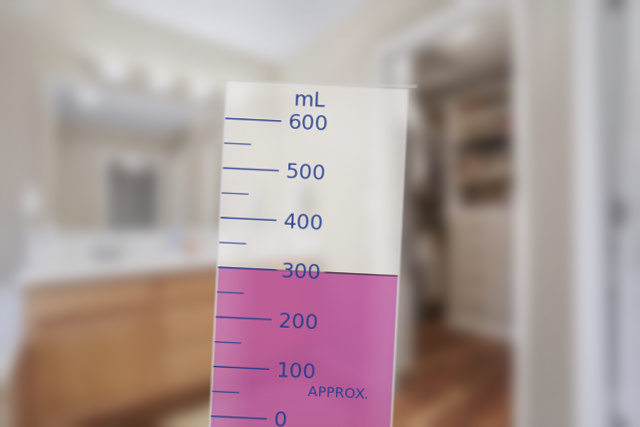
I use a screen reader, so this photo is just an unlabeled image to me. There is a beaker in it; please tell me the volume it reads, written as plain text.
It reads 300 mL
